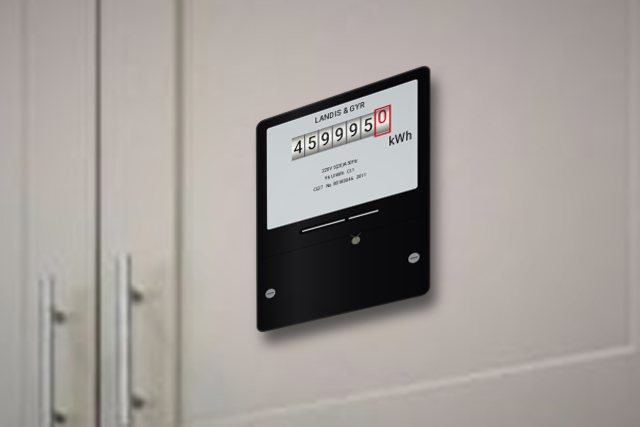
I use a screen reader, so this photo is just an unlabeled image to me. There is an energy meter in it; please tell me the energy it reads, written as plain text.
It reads 459995.0 kWh
